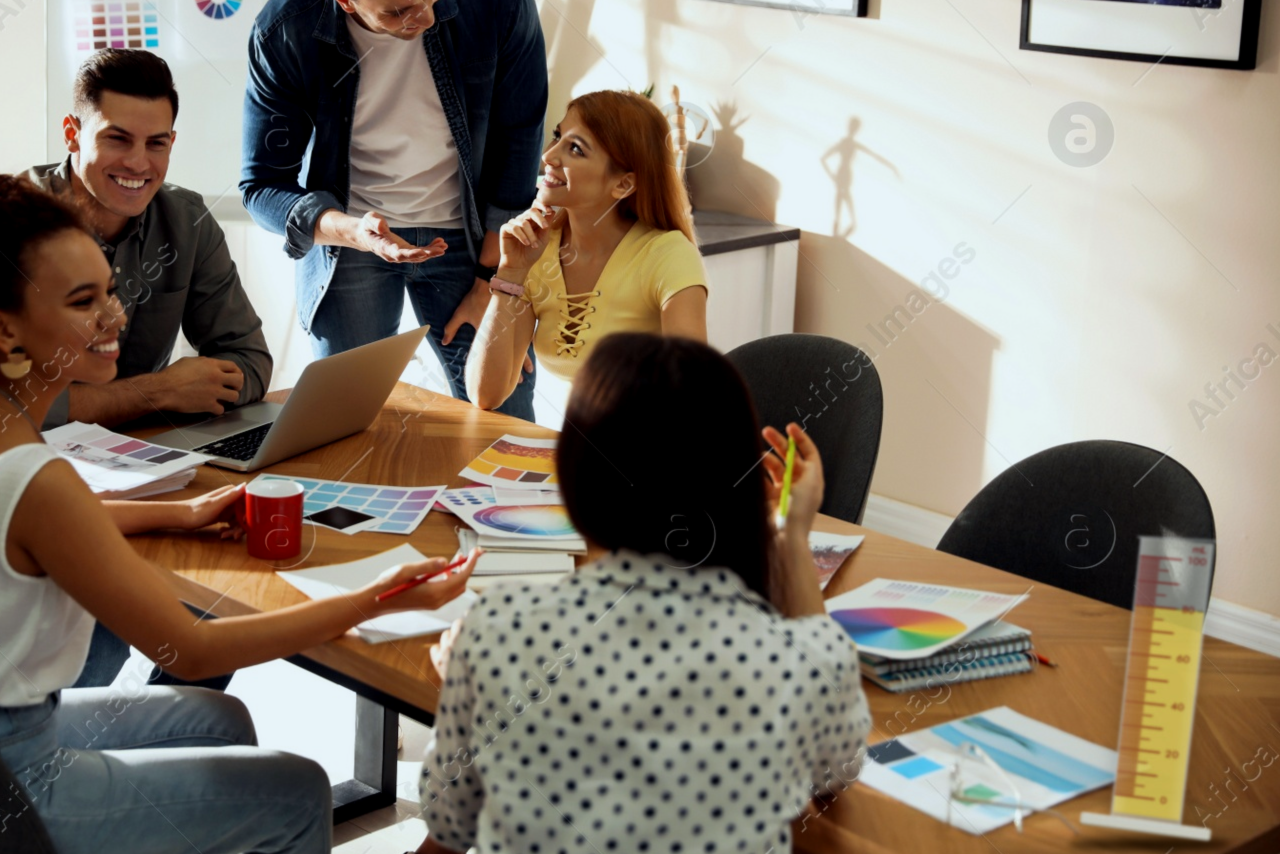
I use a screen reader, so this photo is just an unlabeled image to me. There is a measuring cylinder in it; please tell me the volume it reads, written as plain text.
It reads 80 mL
